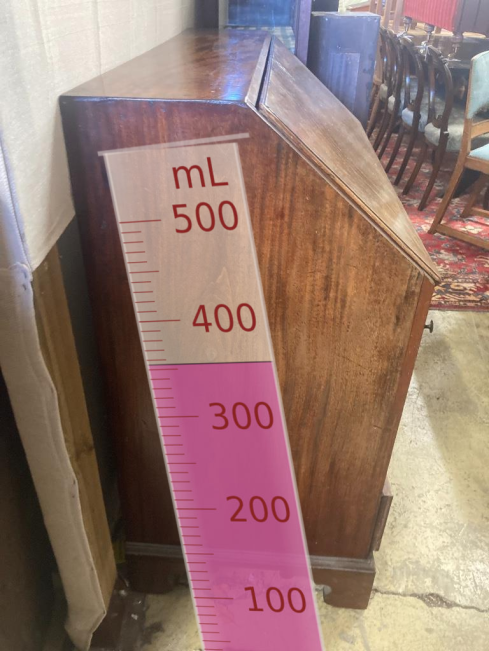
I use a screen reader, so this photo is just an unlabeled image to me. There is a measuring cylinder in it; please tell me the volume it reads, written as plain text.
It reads 355 mL
